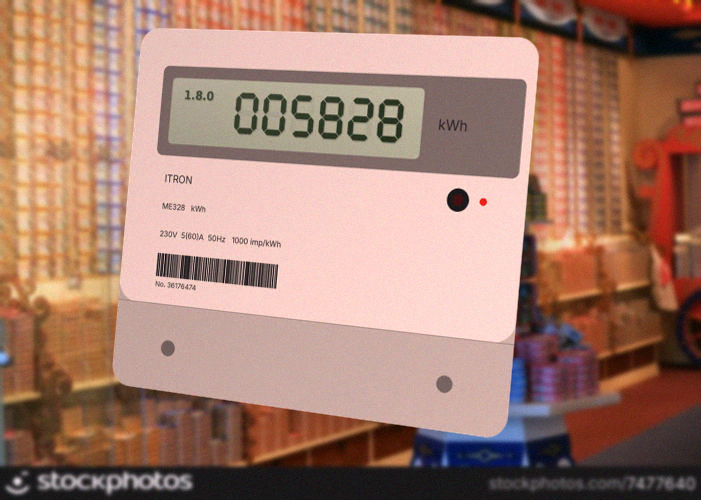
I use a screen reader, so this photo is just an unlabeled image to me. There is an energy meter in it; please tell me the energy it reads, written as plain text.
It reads 5828 kWh
